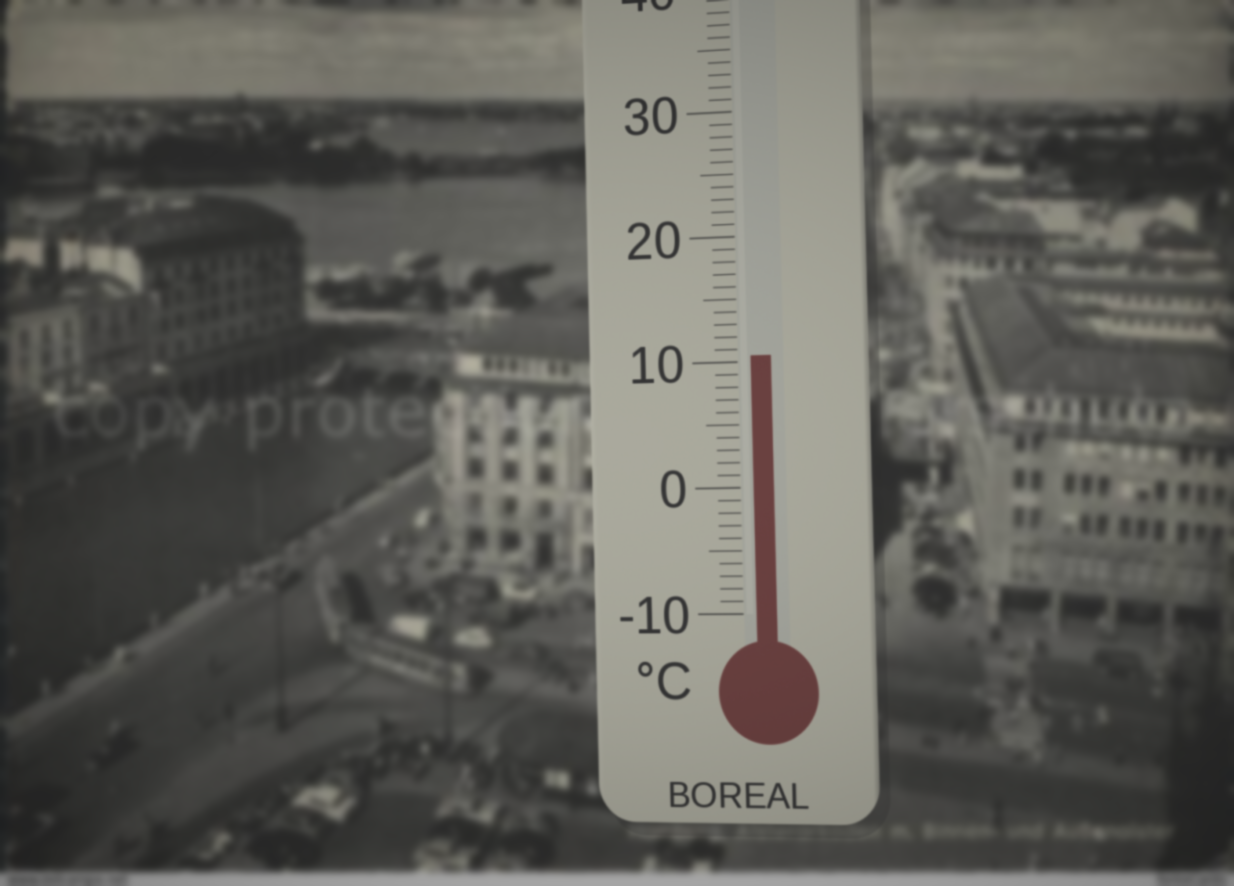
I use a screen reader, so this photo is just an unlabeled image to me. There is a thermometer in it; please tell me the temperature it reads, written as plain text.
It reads 10.5 °C
